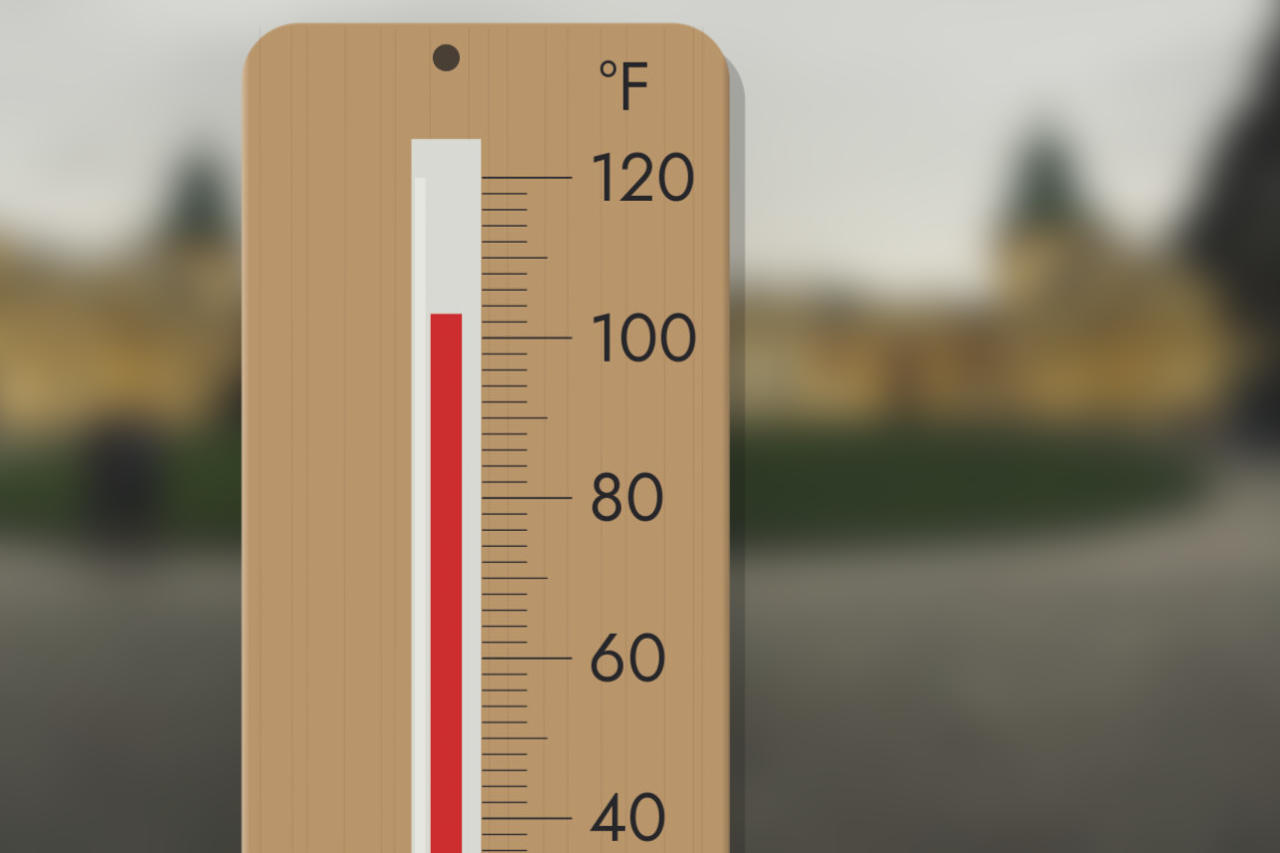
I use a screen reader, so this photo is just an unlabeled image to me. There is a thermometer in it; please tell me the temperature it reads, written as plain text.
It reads 103 °F
